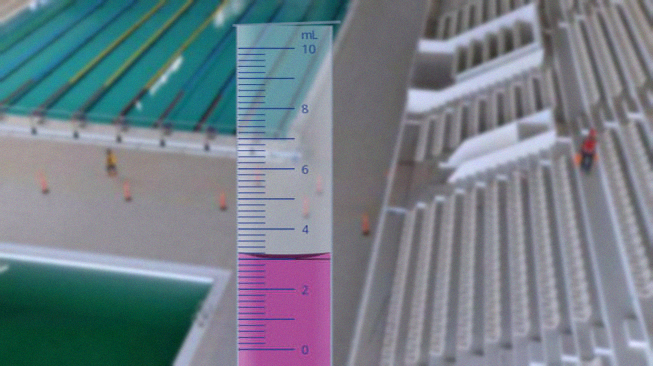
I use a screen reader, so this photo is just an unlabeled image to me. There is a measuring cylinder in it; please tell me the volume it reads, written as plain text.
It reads 3 mL
